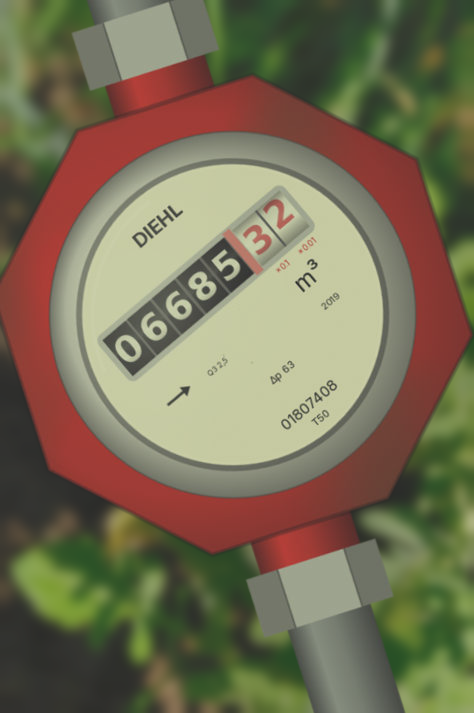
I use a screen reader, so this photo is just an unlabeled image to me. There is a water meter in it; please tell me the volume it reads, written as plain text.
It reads 6685.32 m³
